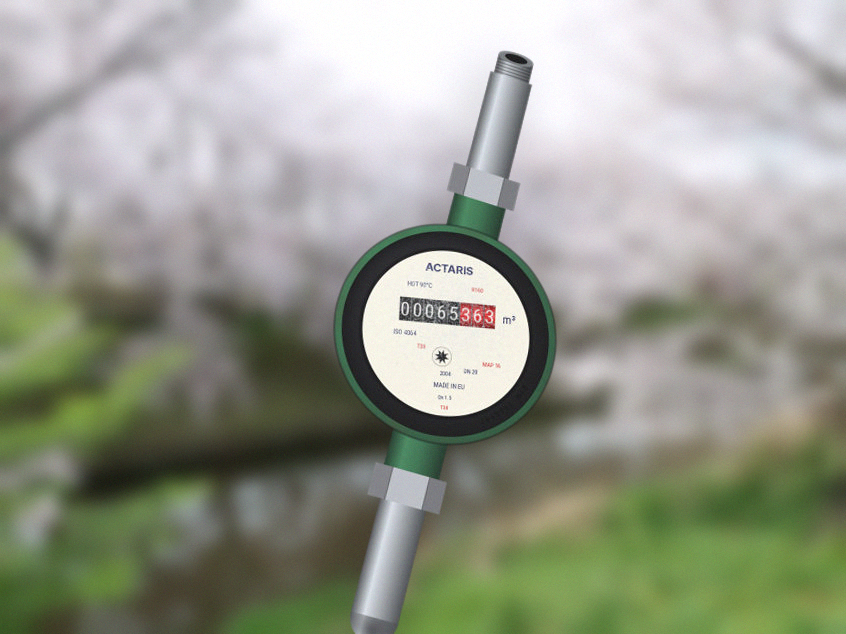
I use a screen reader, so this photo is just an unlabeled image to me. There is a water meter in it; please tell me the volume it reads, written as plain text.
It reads 65.363 m³
